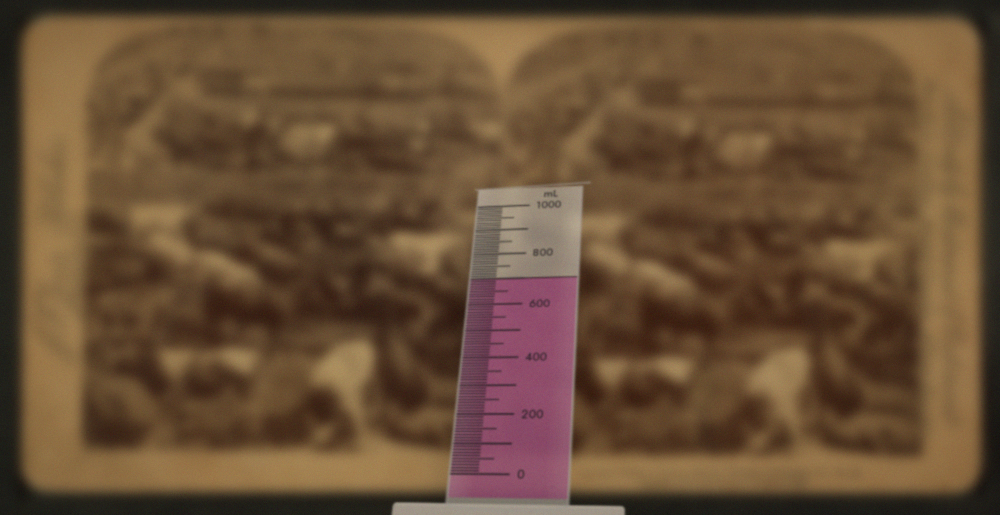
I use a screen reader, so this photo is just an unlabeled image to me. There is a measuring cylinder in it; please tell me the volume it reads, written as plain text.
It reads 700 mL
